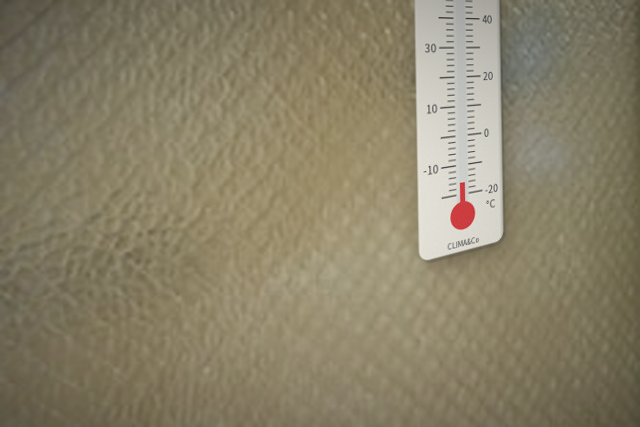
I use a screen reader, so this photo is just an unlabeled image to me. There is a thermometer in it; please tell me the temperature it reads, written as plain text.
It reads -16 °C
